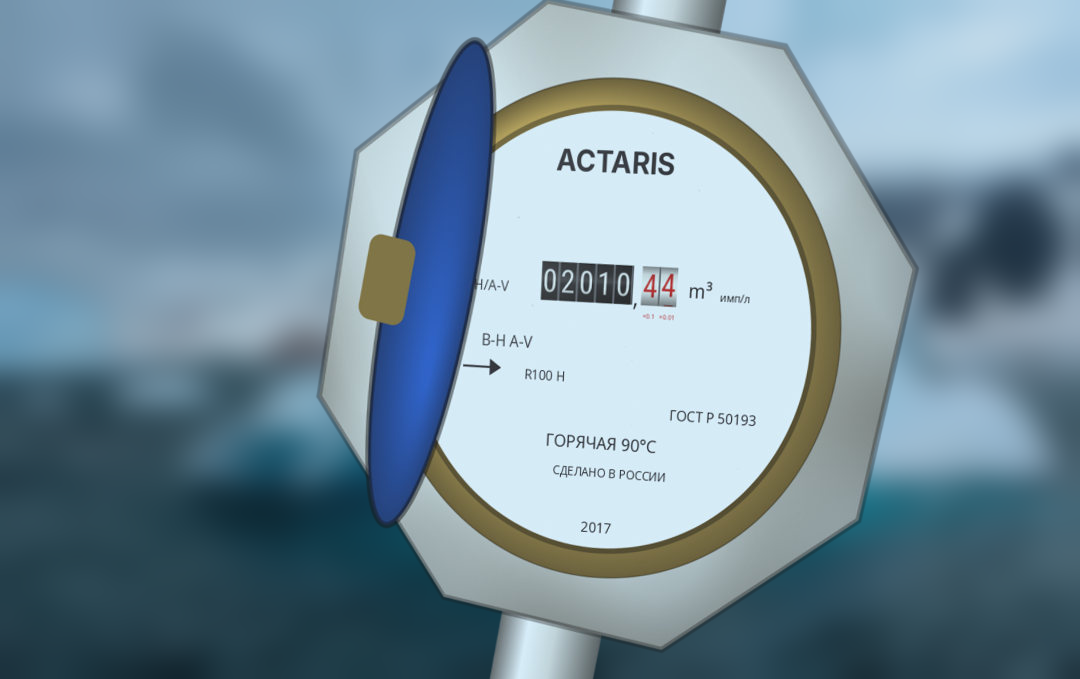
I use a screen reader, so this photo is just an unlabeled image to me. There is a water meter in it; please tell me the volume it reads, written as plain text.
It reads 2010.44 m³
